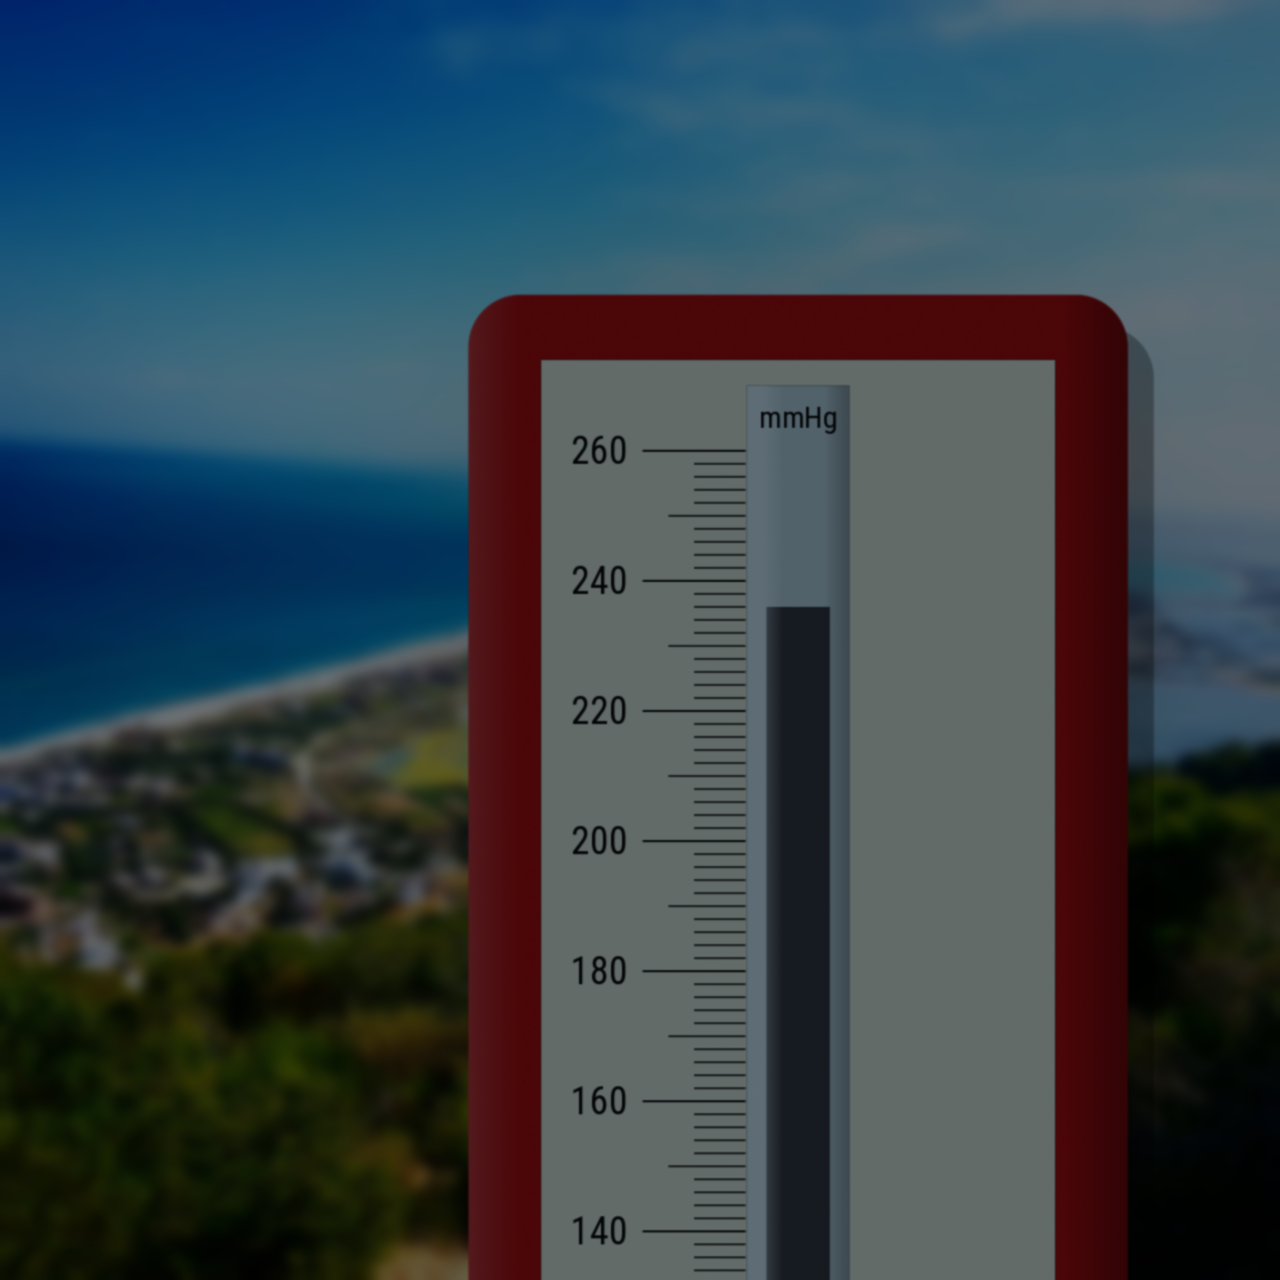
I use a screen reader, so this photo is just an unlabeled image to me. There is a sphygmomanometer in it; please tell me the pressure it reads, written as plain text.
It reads 236 mmHg
